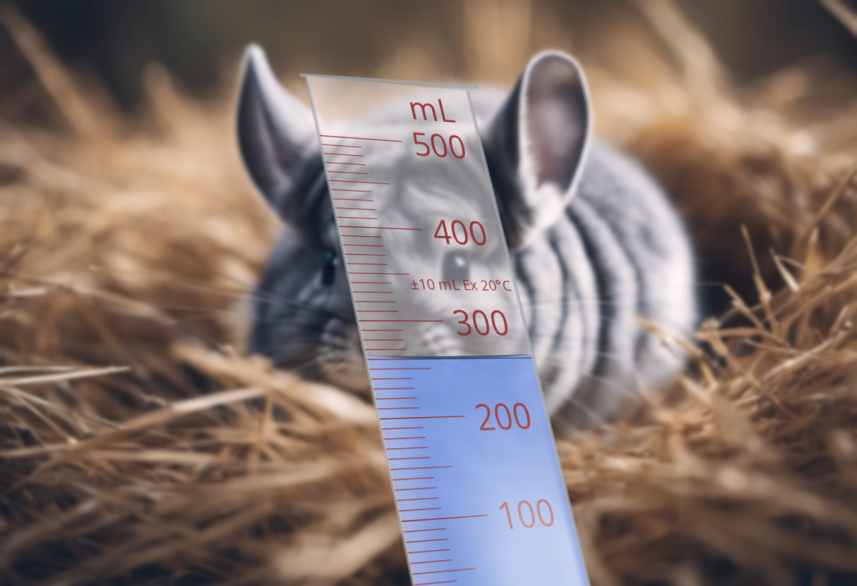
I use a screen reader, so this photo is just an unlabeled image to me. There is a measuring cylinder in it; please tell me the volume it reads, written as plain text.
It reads 260 mL
